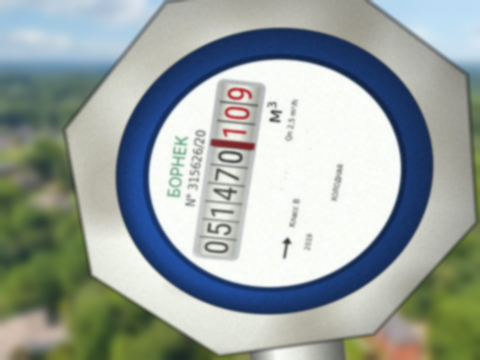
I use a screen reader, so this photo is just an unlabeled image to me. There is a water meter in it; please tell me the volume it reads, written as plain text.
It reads 51470.109 m³
